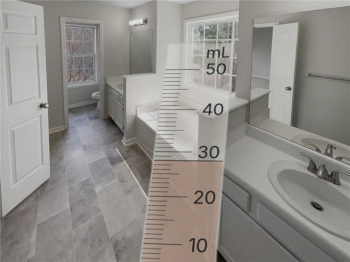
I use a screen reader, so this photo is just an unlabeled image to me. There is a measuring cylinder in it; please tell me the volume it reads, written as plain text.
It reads 28 mL
